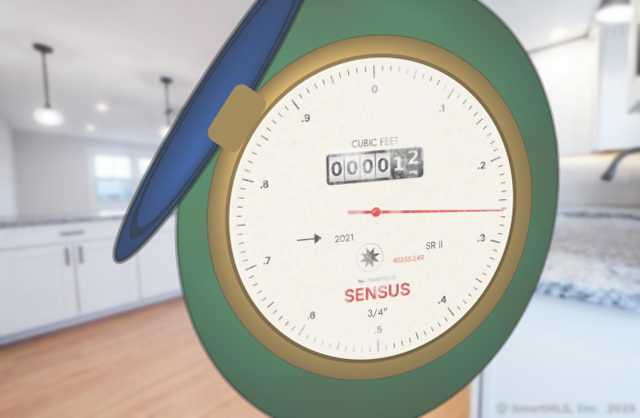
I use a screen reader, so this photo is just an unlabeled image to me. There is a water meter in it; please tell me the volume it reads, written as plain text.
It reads 12.26 ft³
